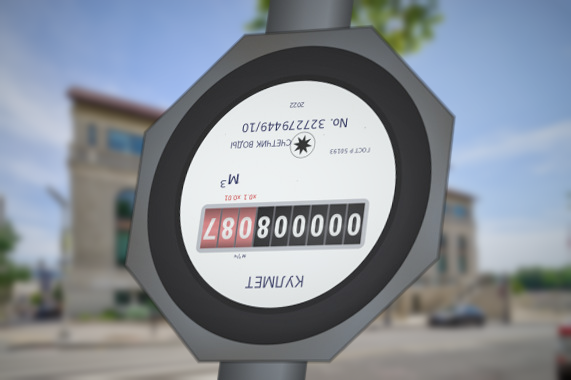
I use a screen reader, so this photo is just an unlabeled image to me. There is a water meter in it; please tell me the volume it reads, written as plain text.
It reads 8.087 m³
